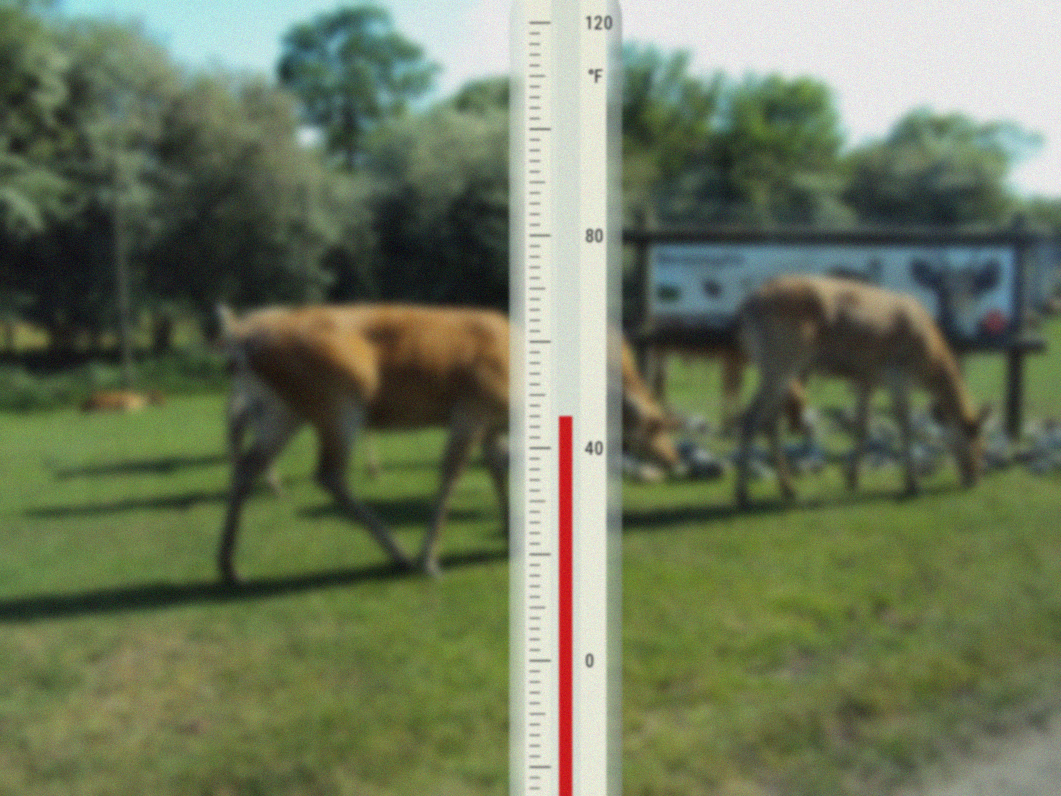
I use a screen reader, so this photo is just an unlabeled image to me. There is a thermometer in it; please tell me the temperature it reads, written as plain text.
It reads 46 °F
